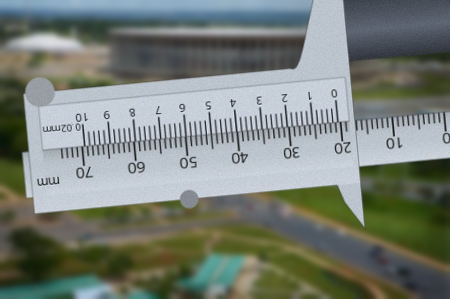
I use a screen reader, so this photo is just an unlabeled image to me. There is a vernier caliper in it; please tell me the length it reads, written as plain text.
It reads 20.5 mm
